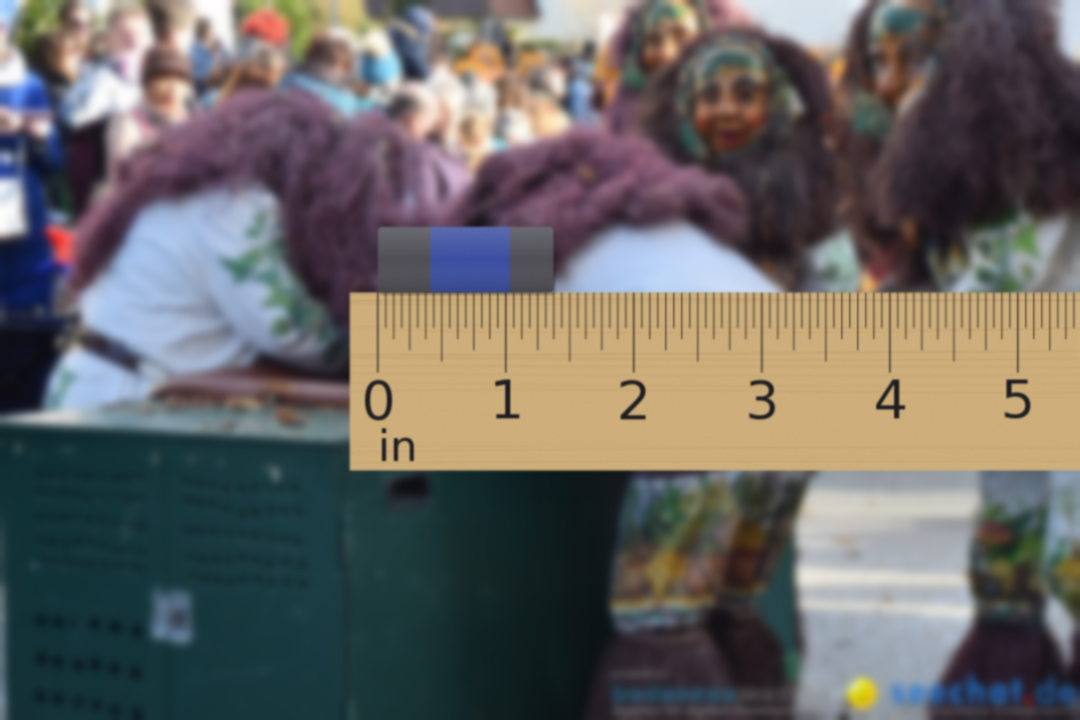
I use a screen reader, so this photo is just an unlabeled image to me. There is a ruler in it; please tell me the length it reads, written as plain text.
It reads 1.375 in
